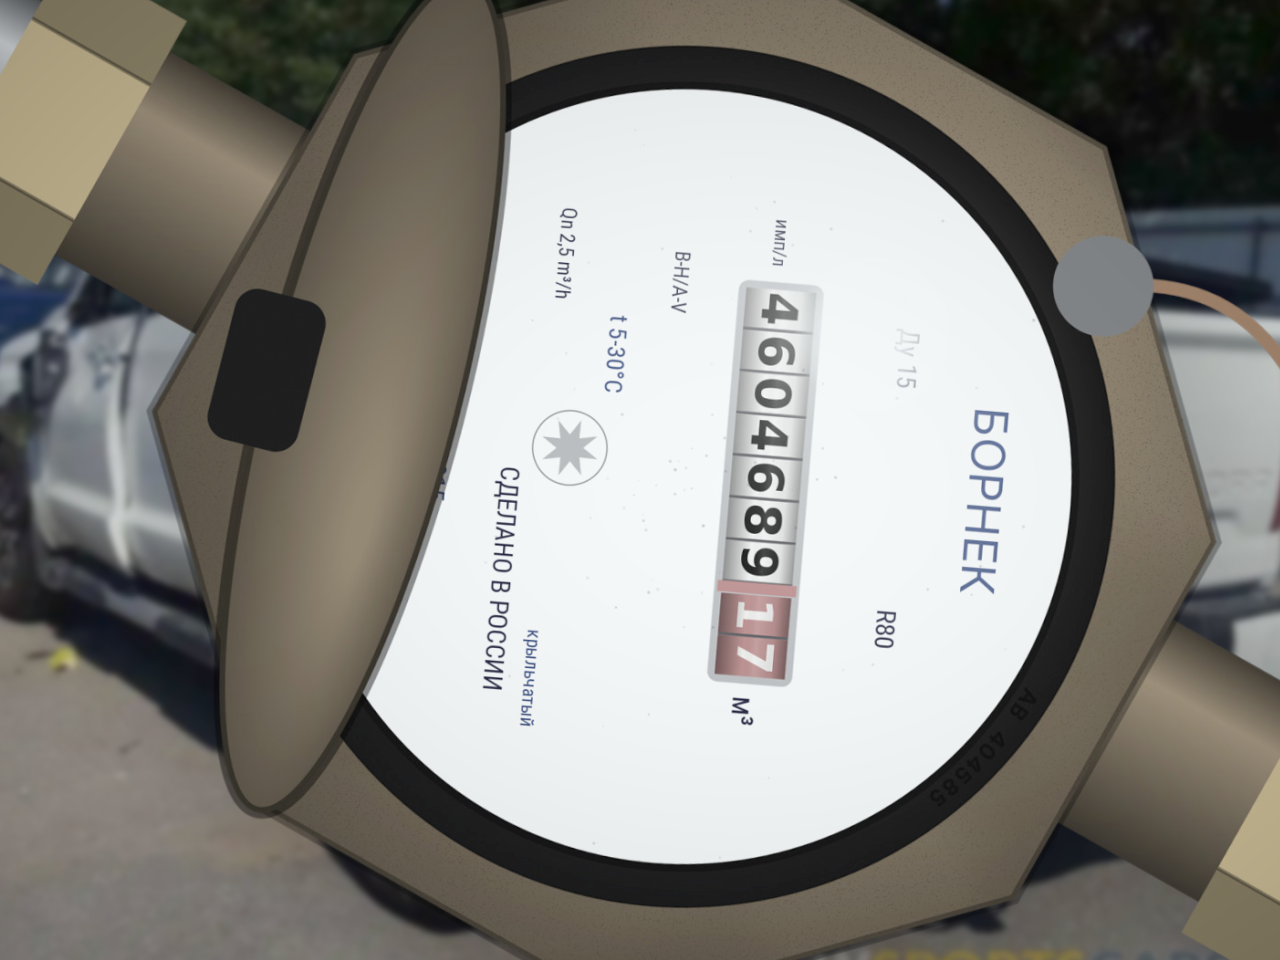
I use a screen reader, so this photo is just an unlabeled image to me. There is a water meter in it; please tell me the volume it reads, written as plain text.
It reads 4604689.17 m³
